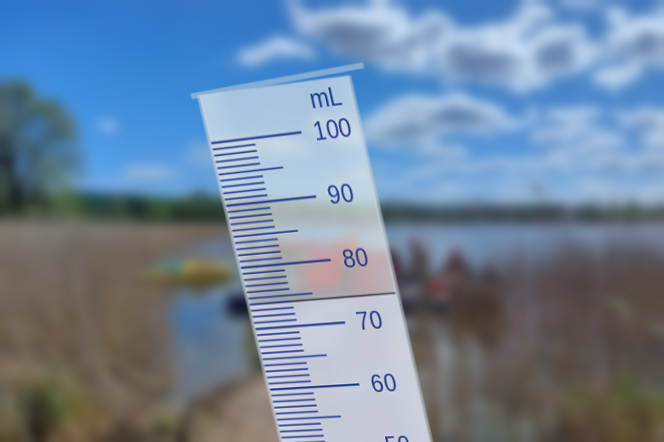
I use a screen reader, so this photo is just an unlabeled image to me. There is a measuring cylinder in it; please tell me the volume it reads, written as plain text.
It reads 74 mL
